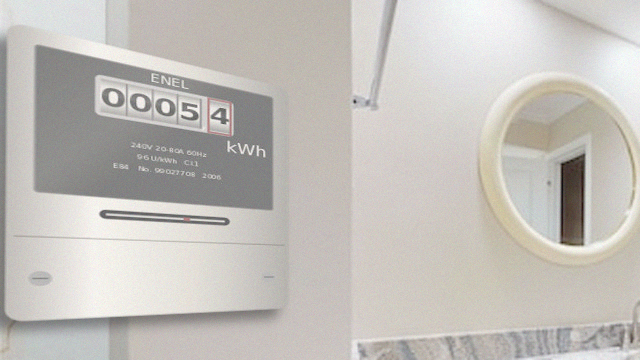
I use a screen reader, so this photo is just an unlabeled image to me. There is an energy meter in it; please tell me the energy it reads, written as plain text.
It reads 5.4 kWh
